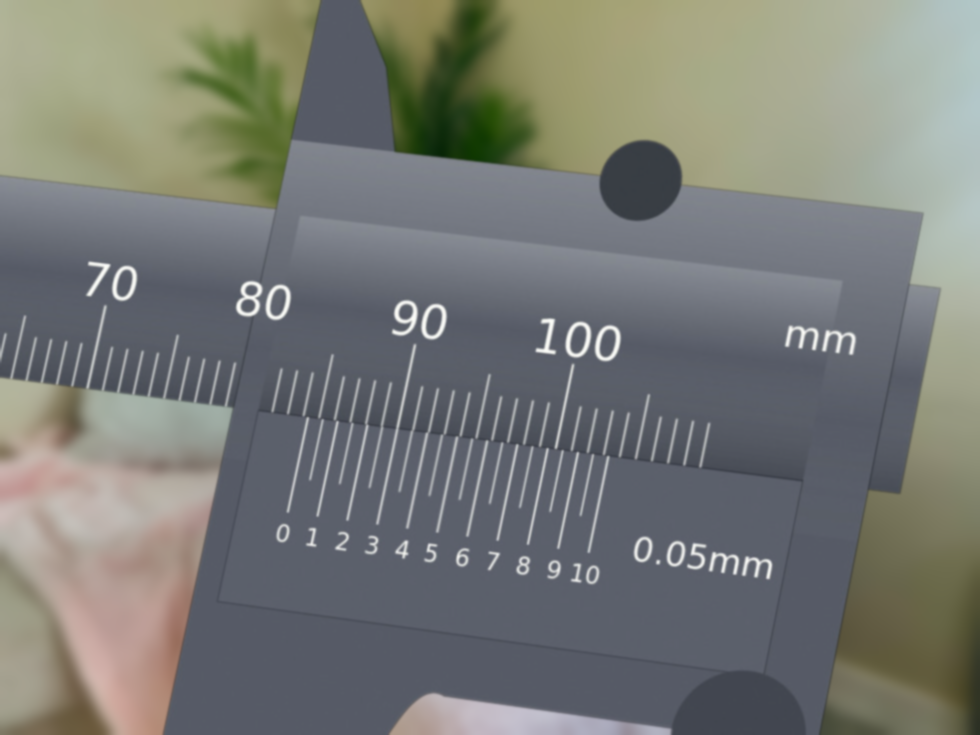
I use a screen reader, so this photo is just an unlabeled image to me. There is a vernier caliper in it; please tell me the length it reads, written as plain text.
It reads 84.3 mm
